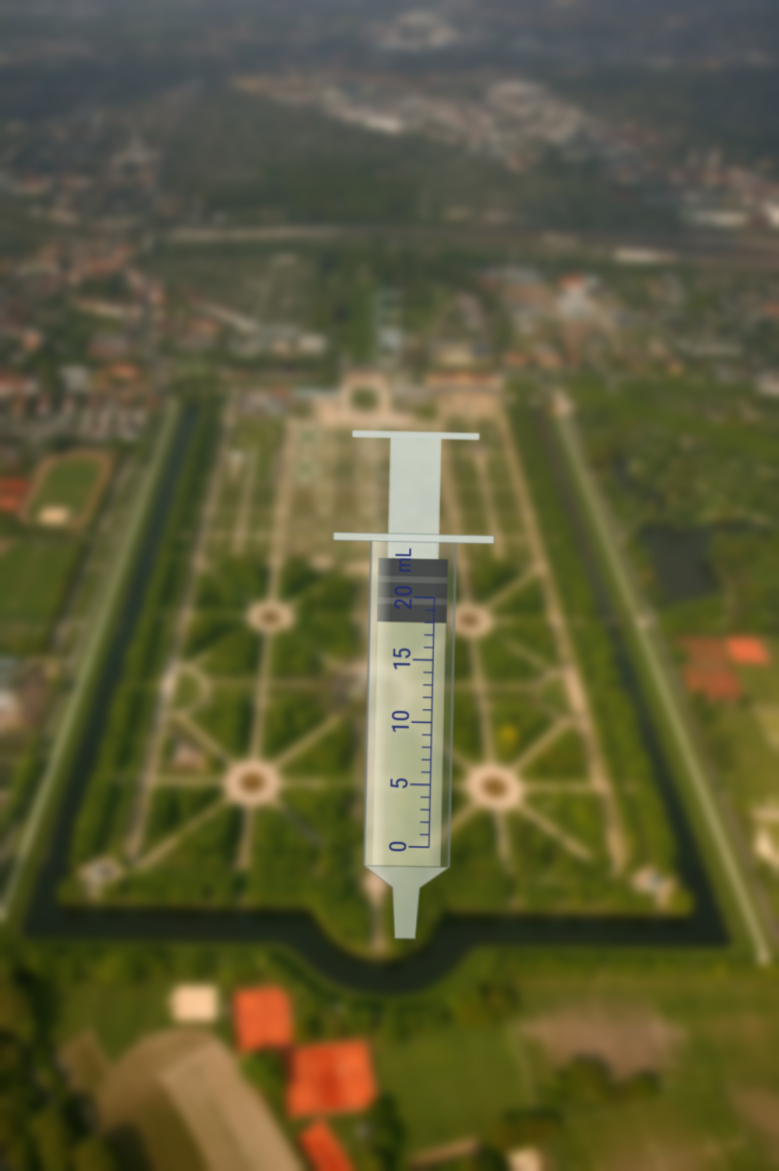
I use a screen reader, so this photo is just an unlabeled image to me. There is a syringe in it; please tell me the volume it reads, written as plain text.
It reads 18 mL
